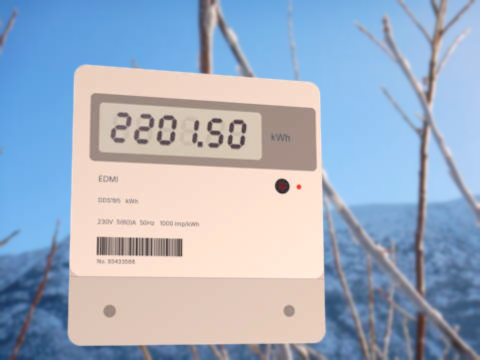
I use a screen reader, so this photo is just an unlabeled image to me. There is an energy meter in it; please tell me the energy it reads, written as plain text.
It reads 2201.50 kWh
